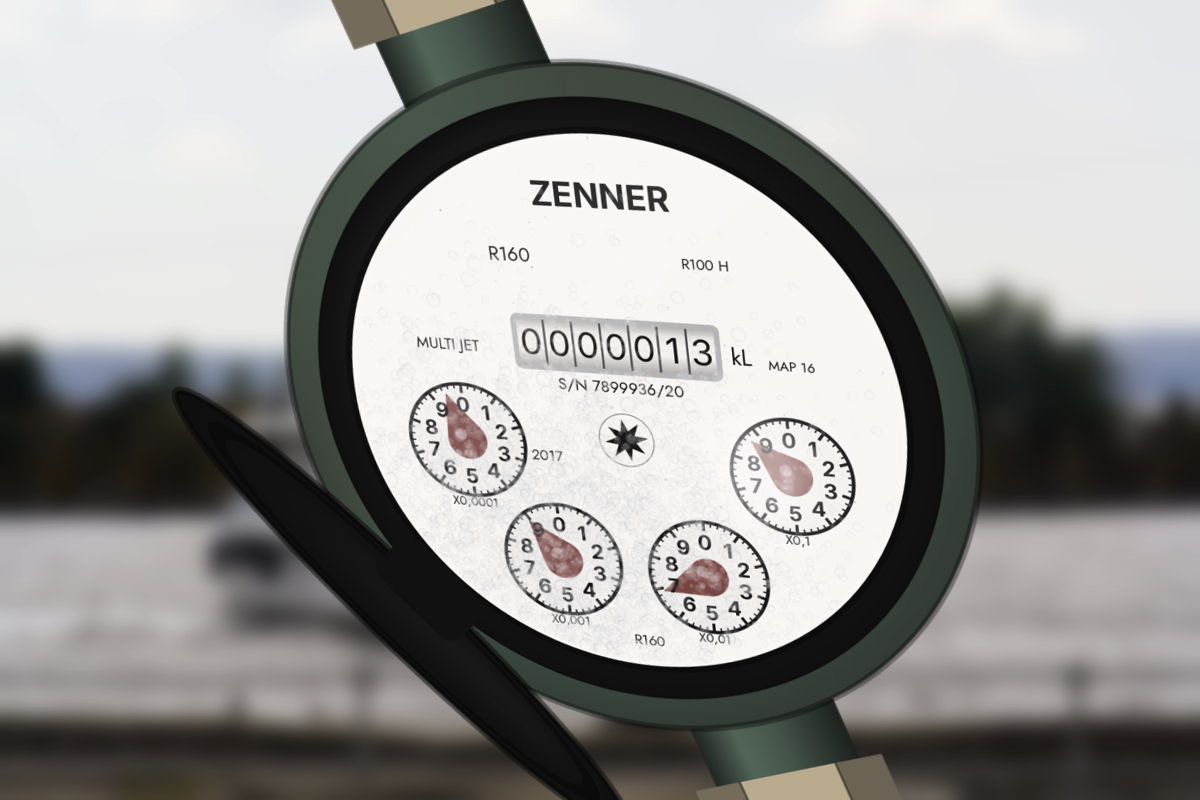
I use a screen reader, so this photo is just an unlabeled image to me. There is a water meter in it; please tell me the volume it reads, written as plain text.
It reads 13.8689 kL
